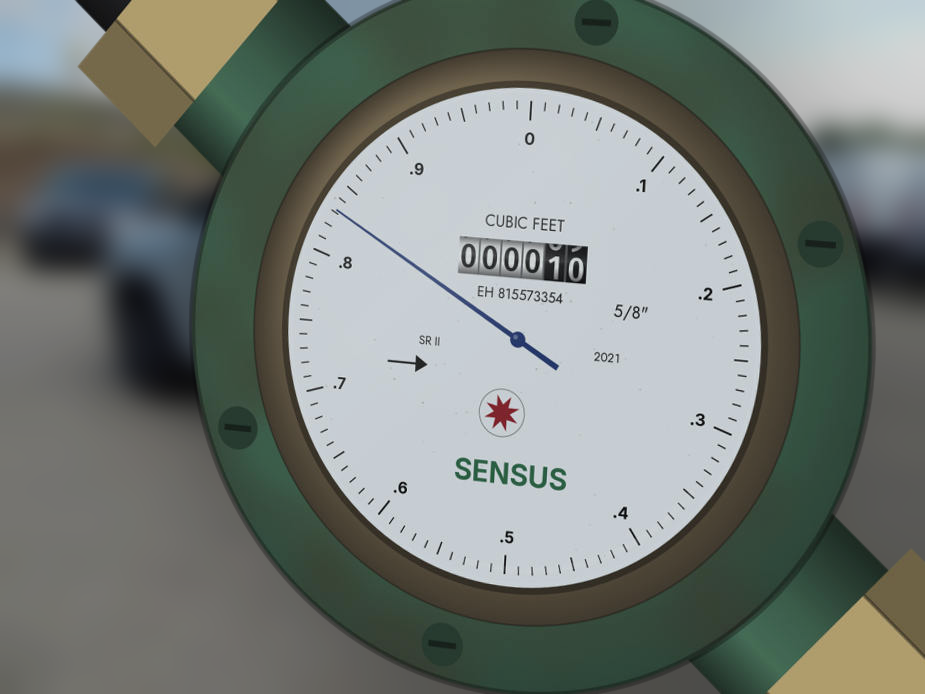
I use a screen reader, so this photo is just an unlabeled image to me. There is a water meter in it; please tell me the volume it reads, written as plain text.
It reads 9.83 ft³
